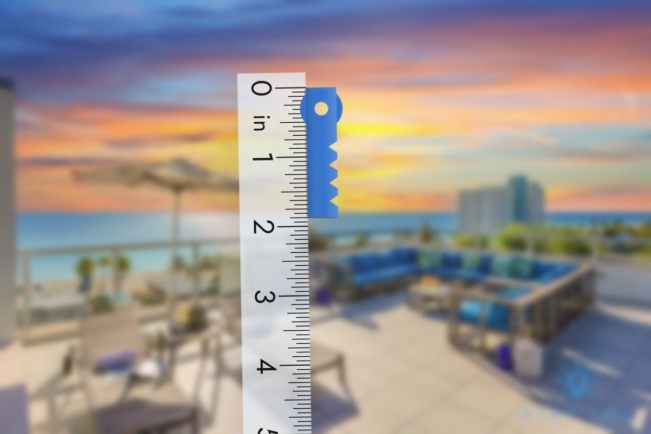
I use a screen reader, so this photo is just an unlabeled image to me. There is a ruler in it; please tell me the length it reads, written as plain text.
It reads 1.875 in
